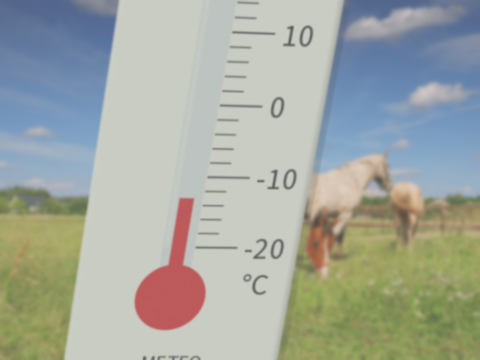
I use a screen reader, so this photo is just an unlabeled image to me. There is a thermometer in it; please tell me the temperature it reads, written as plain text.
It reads -13 °C
